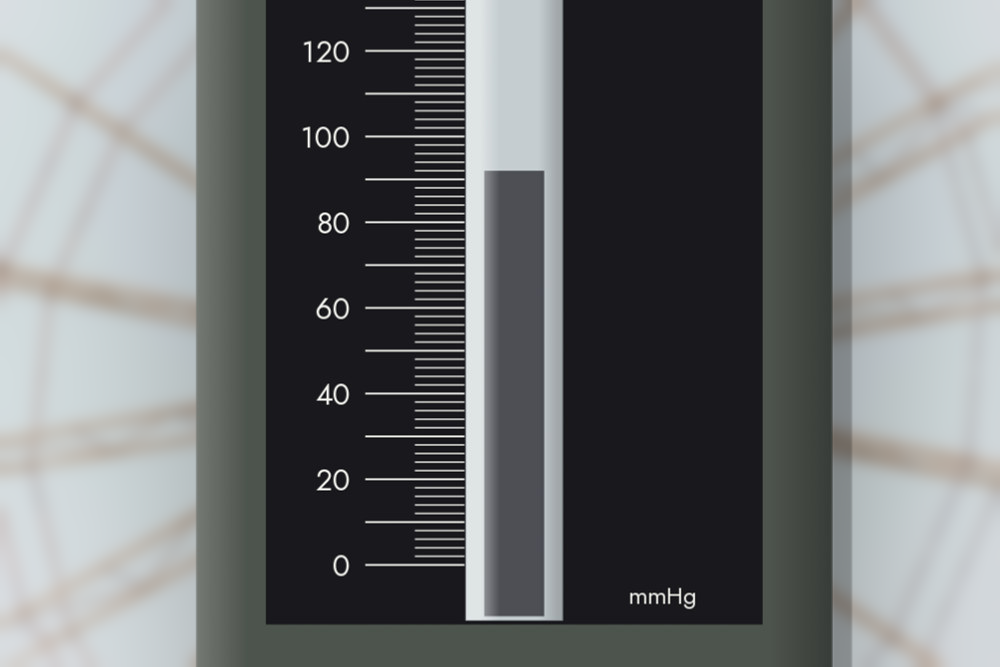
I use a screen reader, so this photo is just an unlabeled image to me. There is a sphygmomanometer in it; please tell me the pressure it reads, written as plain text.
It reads 92 mmHg
